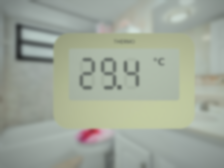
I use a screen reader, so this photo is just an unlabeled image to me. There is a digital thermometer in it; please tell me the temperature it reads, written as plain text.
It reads 29.4 °C
